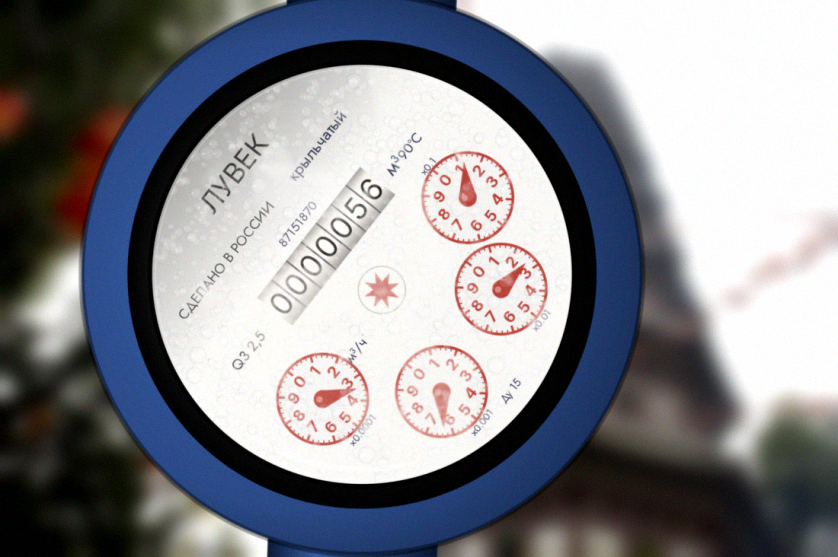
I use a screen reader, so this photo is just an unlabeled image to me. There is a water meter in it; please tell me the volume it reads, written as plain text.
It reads 56.1263 m³
